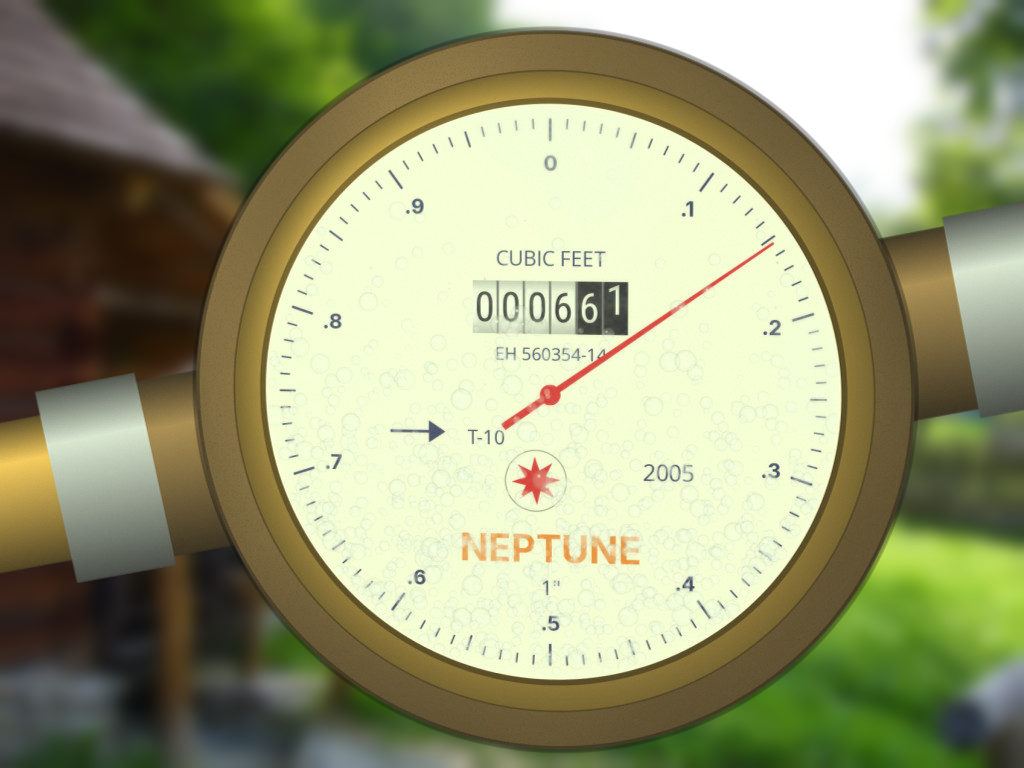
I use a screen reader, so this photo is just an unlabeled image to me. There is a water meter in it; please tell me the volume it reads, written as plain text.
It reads 661.15 ft³
